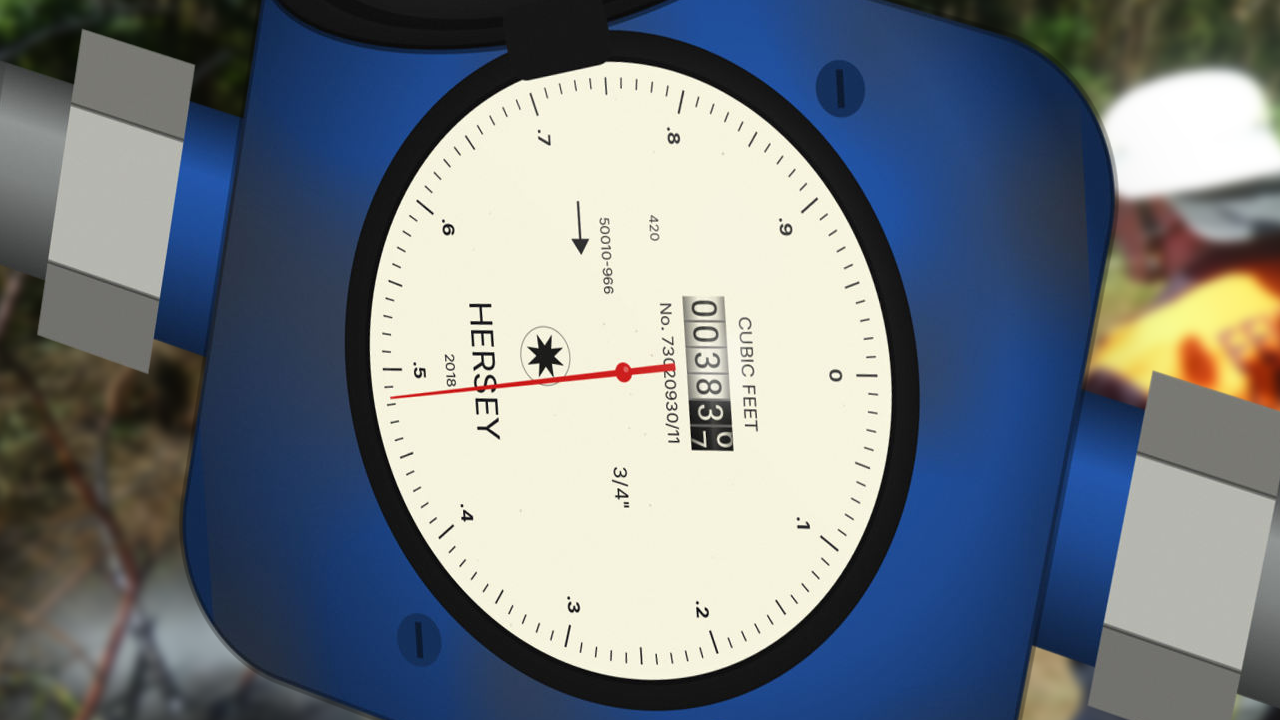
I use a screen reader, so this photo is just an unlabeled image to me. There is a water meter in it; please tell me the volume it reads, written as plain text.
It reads 3836.48 ft³
